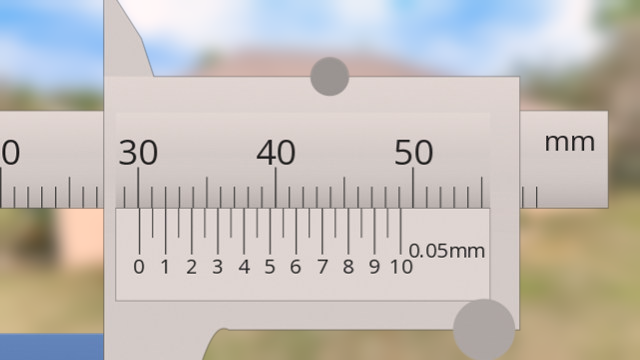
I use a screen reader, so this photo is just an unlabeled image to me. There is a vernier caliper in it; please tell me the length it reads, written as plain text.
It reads 30.1 mm
